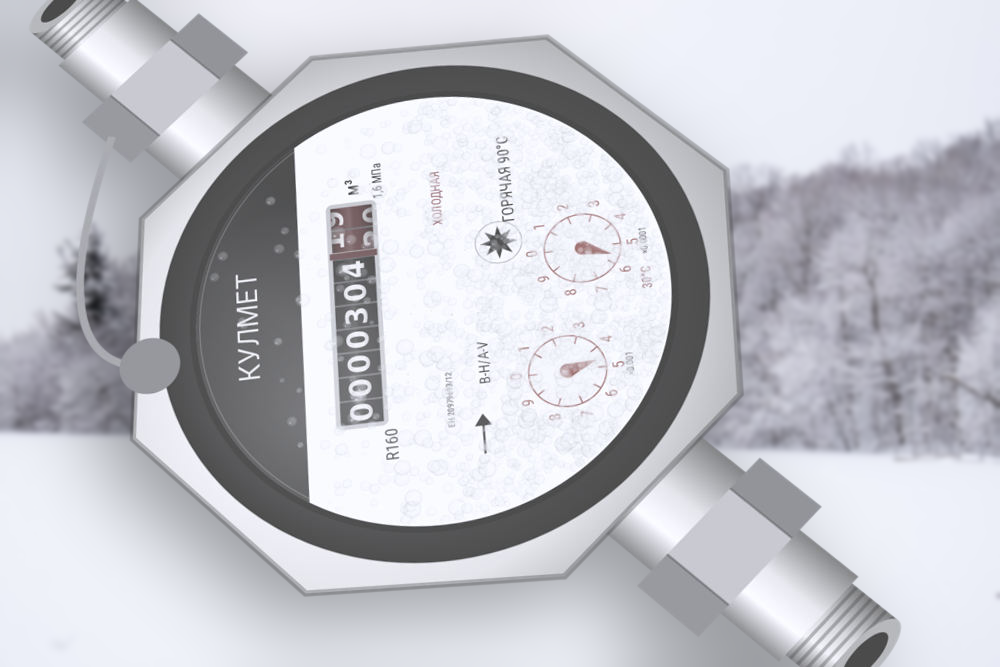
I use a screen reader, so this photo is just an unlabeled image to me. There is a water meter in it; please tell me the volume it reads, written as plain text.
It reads 304.1945 m³
